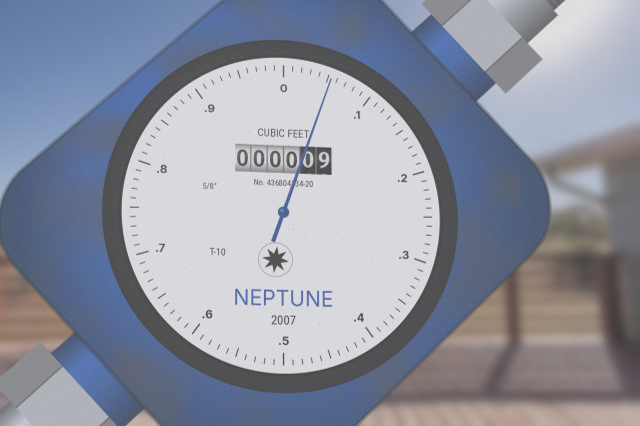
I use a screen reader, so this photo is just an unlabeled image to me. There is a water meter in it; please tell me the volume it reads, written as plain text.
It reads 9.05 ft³
